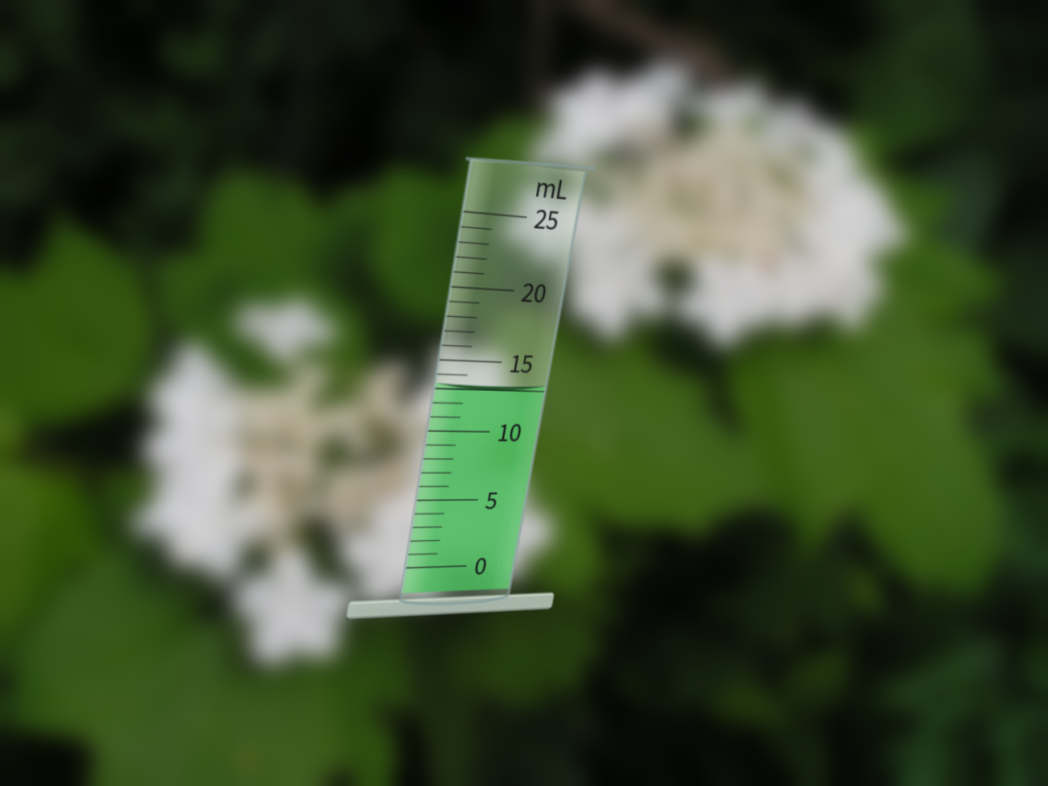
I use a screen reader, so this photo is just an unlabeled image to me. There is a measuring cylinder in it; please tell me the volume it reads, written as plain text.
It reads 13 mL
